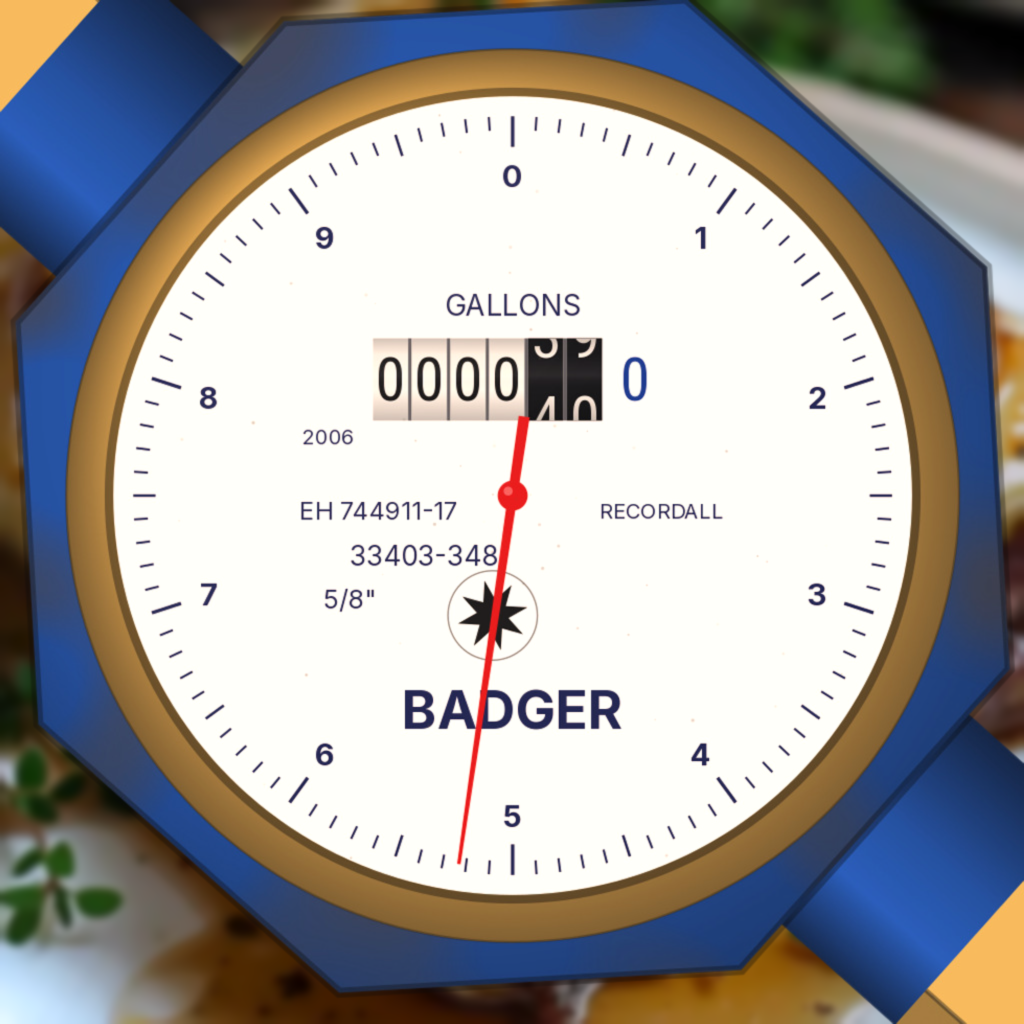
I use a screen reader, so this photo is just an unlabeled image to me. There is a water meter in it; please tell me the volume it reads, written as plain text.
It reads 395.2 gal
